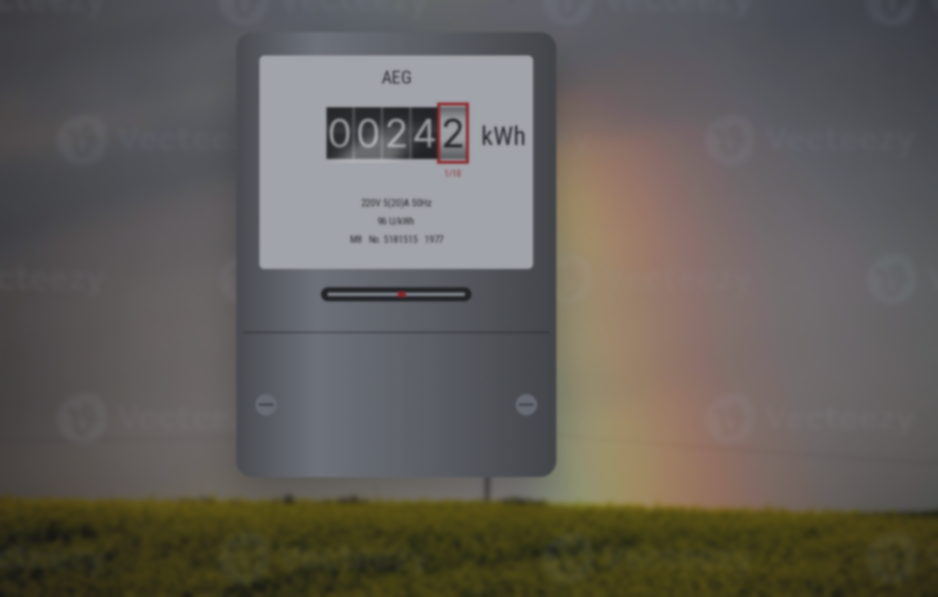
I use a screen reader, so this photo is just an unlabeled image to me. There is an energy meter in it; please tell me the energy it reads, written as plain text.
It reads 24.2 kWh
